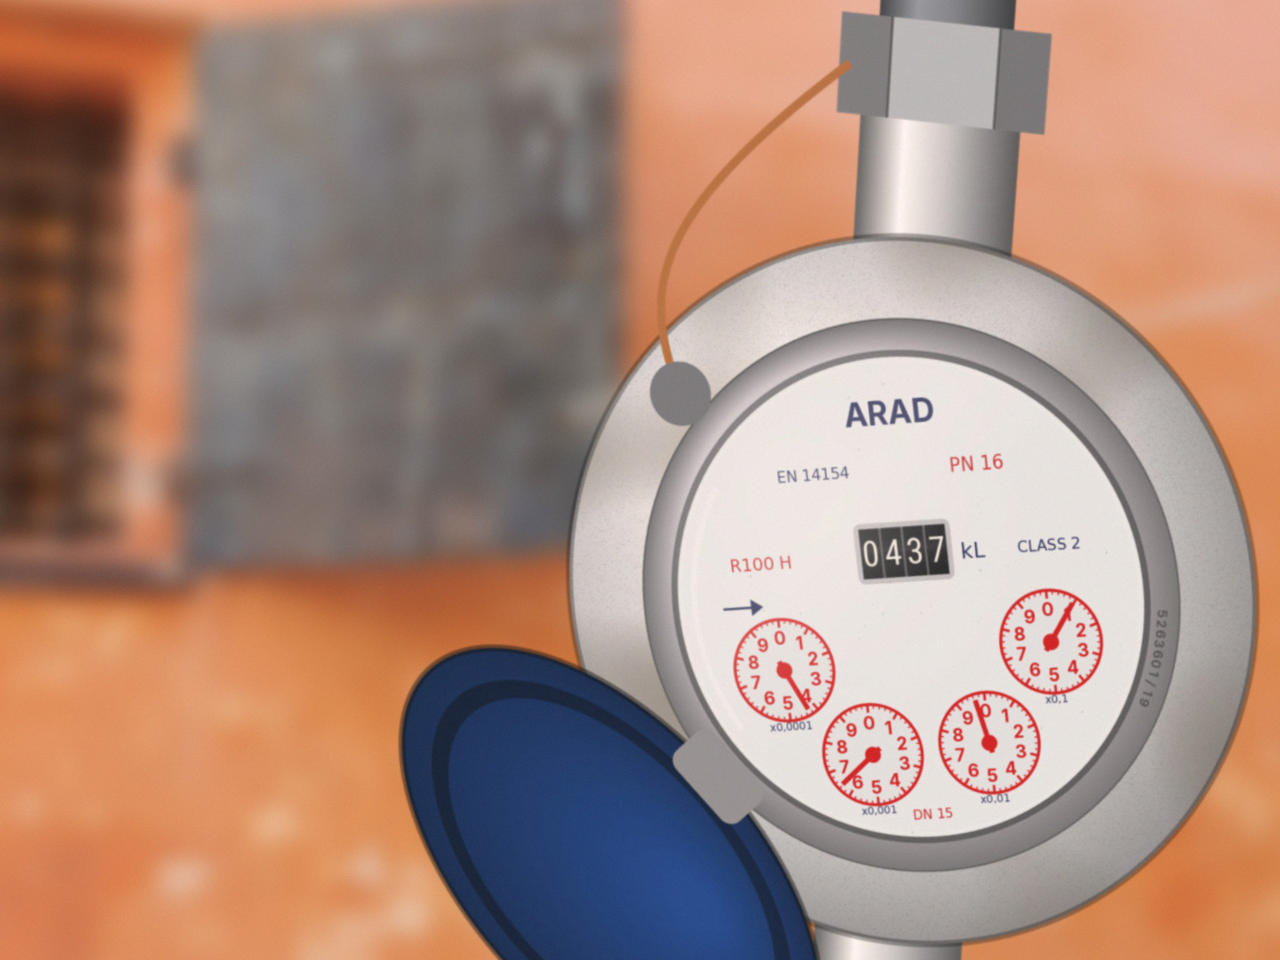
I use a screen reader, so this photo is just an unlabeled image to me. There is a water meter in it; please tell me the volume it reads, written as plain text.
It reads 437.0964 kL
